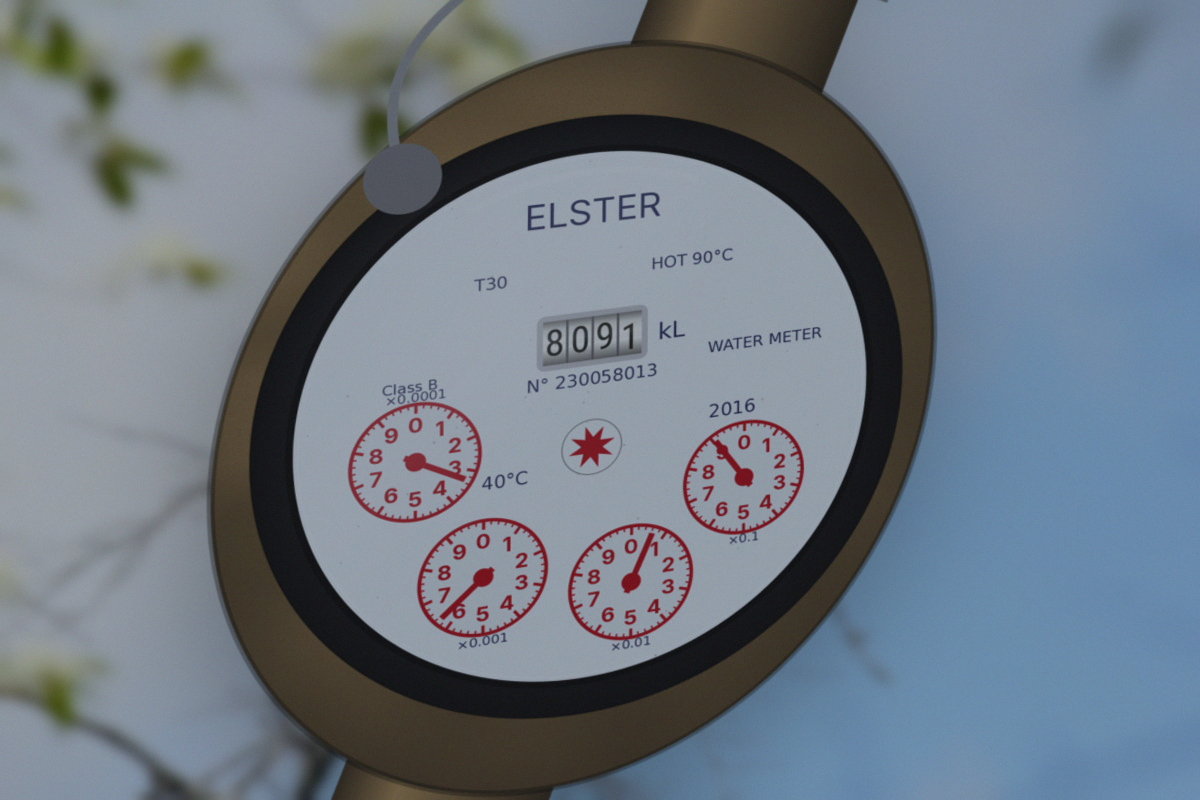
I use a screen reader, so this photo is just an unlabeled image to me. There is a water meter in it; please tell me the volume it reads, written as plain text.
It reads 8090.9063 kL
